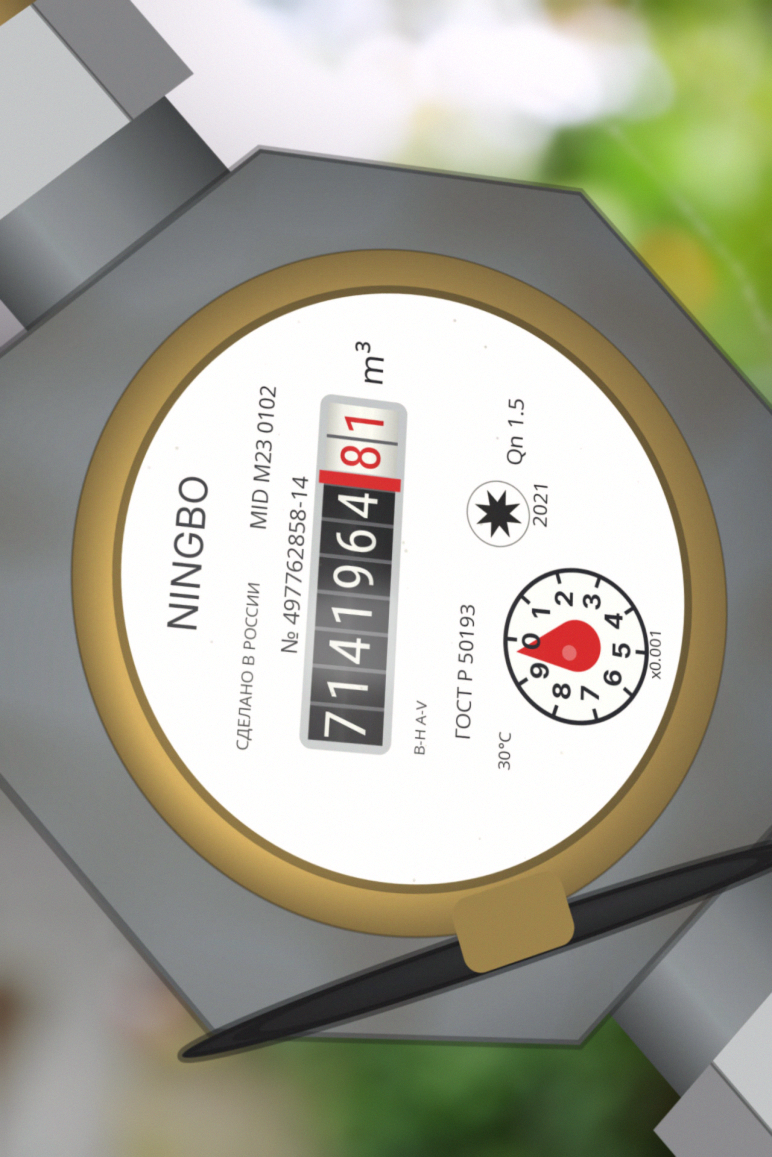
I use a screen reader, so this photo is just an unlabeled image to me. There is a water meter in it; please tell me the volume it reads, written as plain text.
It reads 7141964.809 m³
